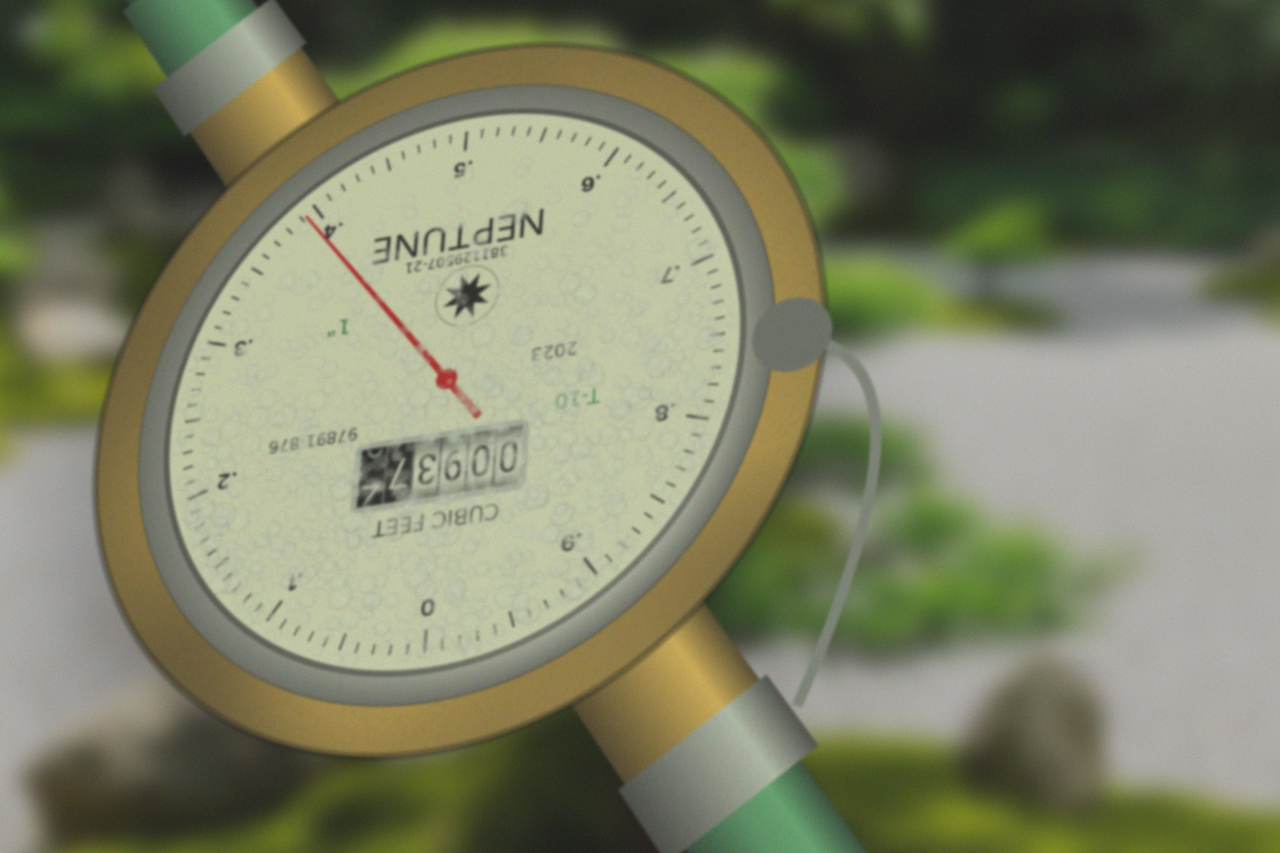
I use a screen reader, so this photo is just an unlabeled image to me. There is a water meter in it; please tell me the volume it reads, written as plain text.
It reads 9372.39 ft³
